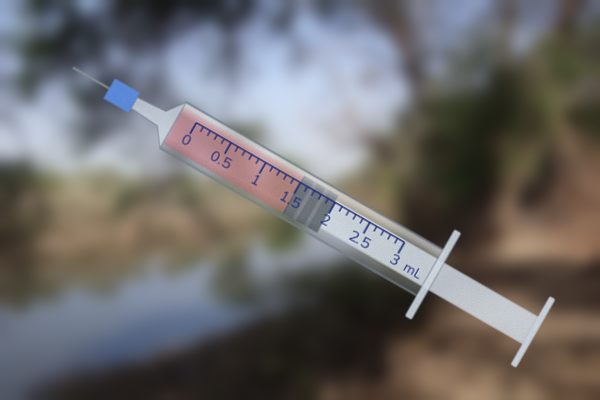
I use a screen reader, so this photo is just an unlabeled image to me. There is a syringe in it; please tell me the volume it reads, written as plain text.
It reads 1.5 mL
